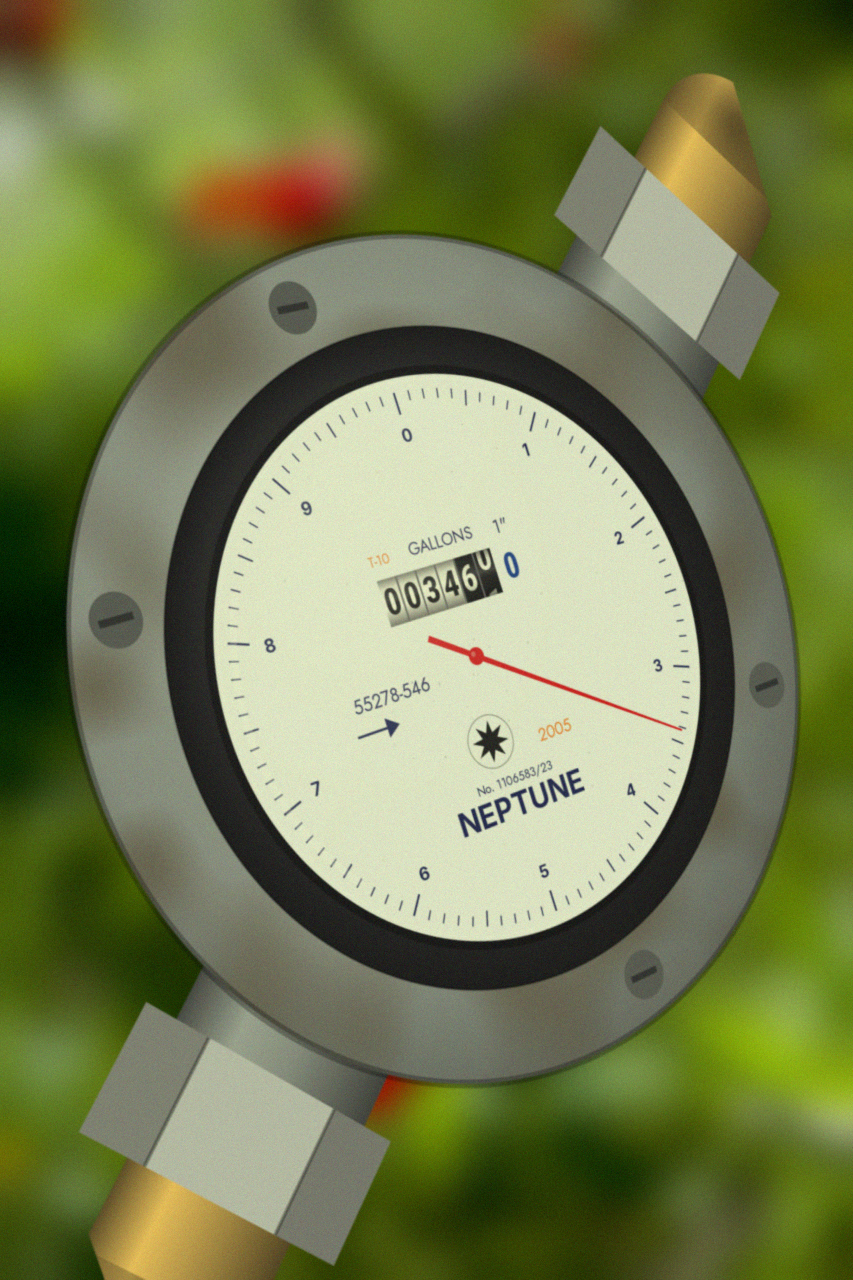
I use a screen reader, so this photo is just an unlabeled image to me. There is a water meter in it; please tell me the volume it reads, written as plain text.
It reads 34603.4 gal
